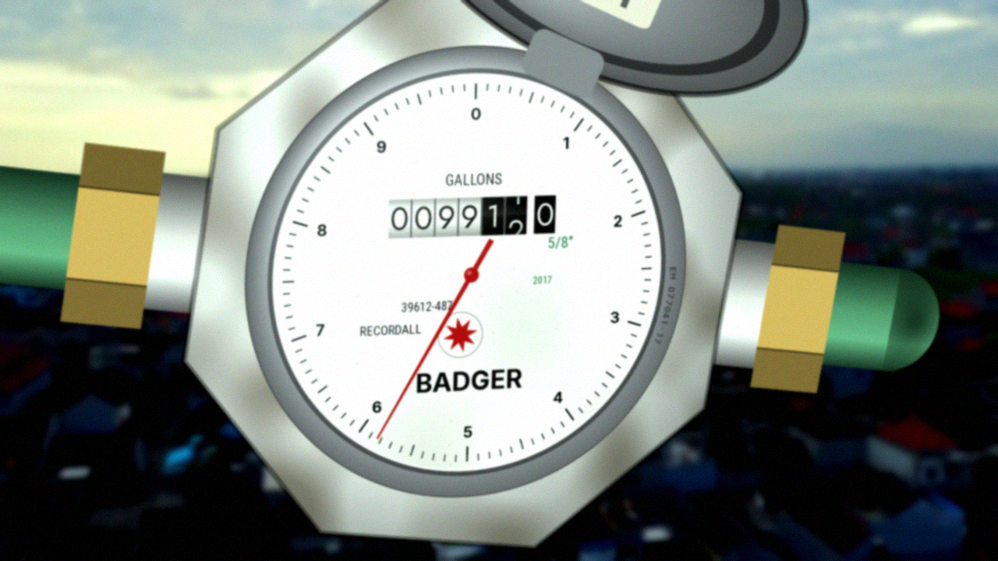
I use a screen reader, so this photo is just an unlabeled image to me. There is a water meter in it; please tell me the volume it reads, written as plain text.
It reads 99115.8 gal
